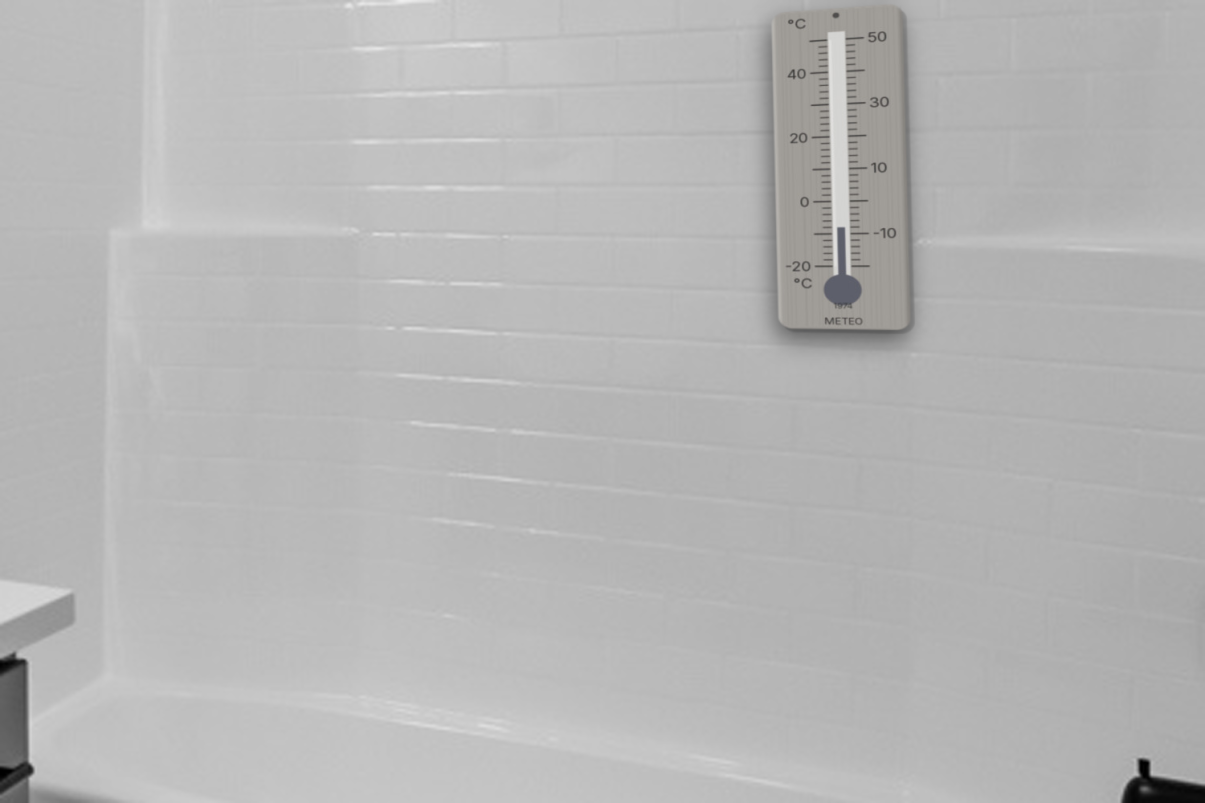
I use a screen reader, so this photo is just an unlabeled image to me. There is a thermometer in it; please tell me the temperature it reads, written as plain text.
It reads -8 °C
